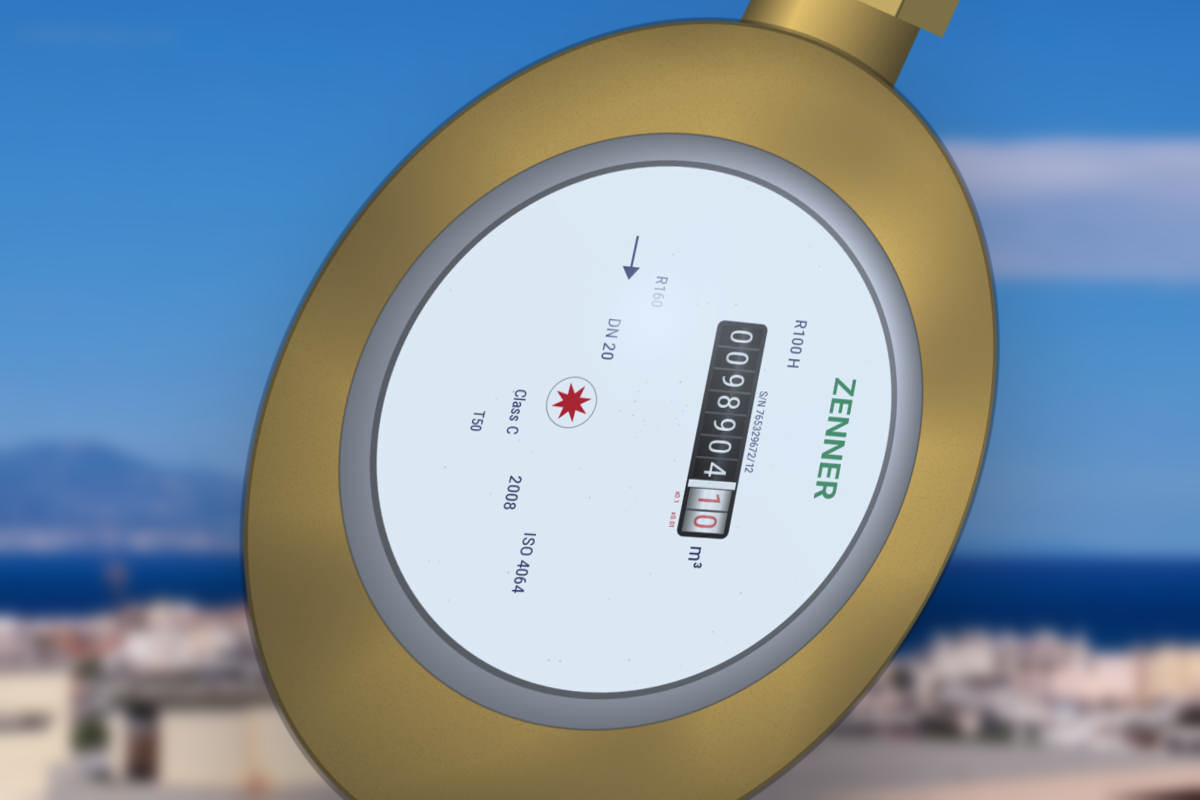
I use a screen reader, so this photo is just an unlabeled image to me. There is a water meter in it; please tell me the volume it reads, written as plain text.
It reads 98904.10 m³
